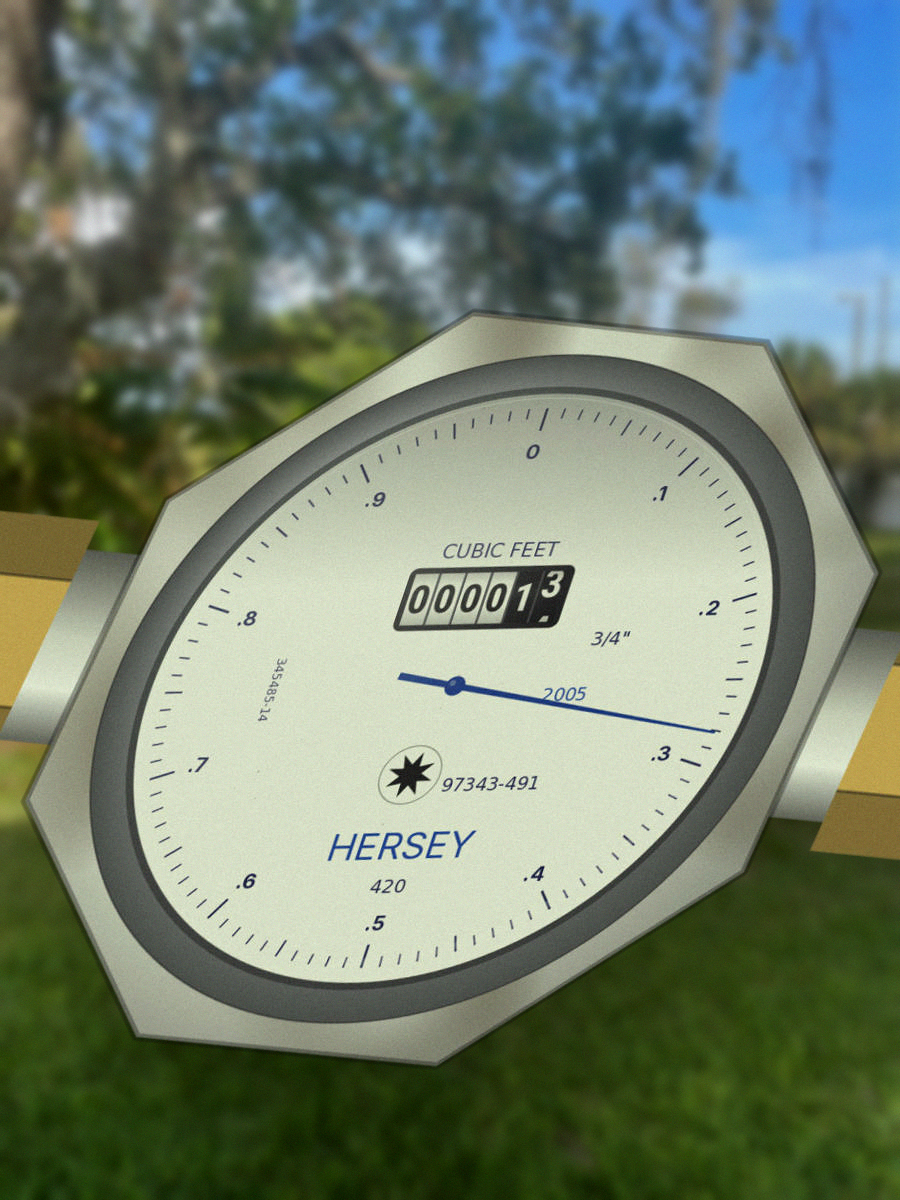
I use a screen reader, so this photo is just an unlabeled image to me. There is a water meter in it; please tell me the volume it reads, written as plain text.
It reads 13.28 ft³
